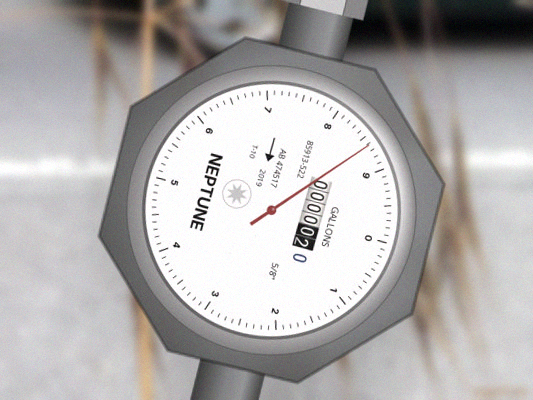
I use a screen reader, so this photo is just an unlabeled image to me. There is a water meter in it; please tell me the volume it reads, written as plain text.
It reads 18.6 gal
